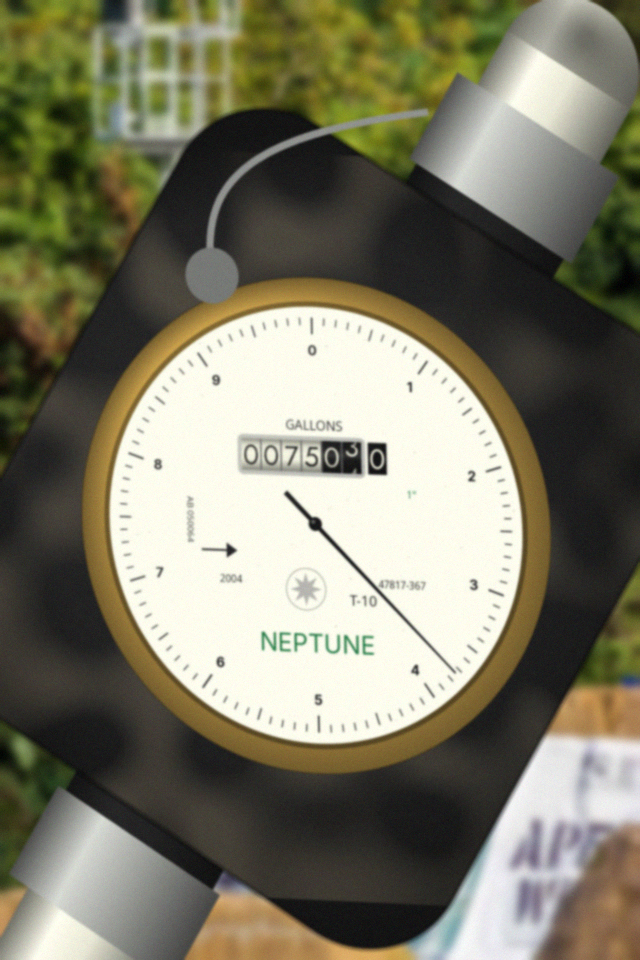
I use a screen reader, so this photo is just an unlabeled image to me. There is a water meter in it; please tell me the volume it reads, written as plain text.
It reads 75033.7 gal
